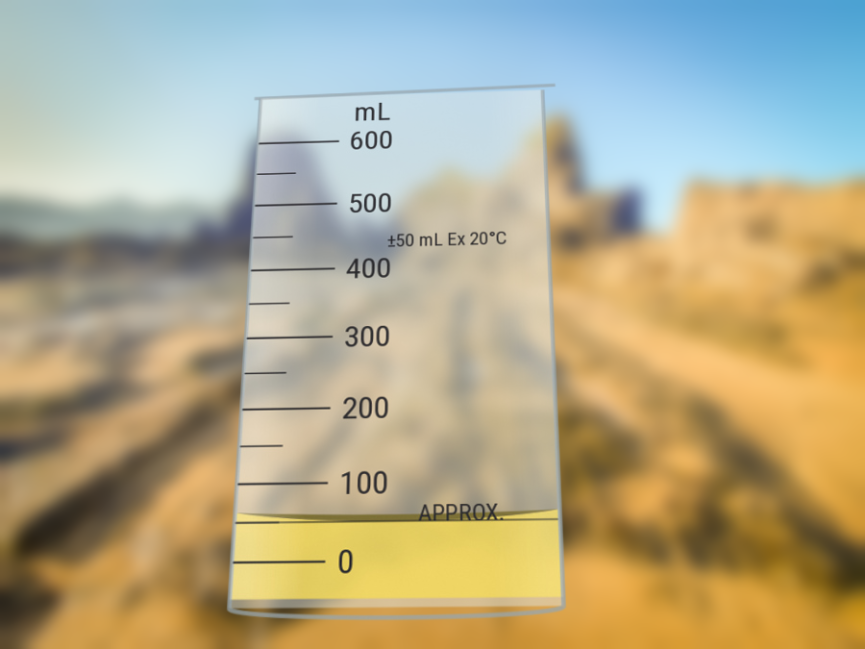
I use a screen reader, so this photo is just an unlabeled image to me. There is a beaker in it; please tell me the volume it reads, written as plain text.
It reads 50 mL
